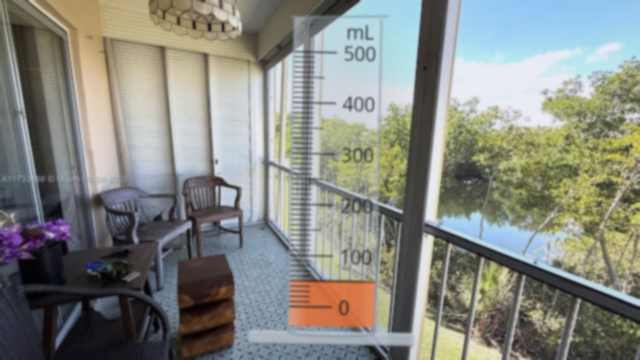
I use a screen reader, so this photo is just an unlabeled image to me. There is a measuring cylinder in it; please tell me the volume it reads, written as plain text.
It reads 50 mL
